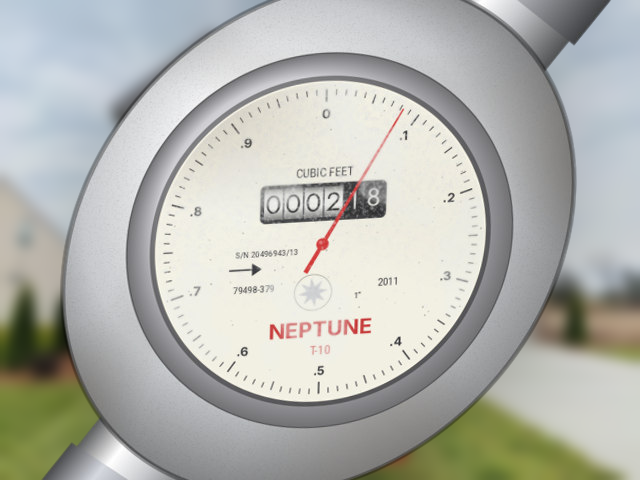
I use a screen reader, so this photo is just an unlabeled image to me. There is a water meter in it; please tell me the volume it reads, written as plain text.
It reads 218.08 ft³
